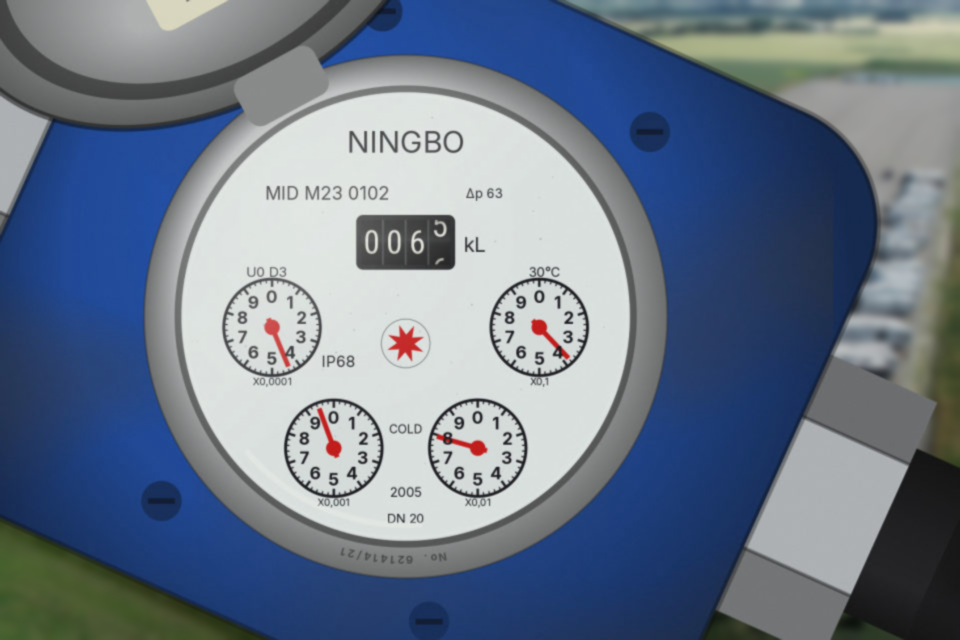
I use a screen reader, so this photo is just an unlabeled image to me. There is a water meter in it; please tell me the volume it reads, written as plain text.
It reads 65.3794 kL
